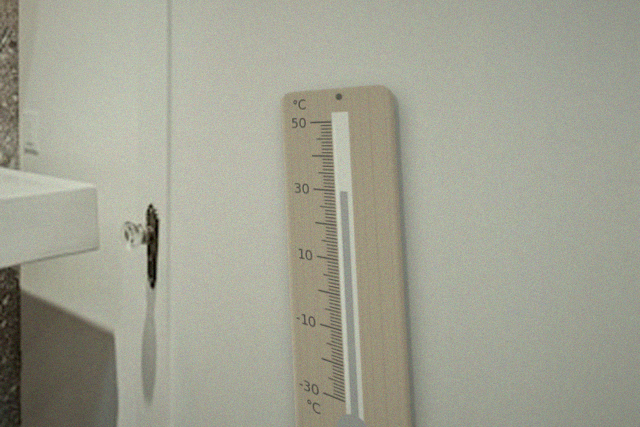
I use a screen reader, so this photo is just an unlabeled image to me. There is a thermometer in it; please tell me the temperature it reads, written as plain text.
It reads 30 °C
